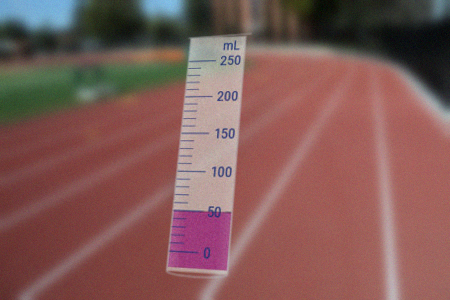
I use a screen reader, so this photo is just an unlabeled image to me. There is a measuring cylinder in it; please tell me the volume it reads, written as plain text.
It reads 50 mL
